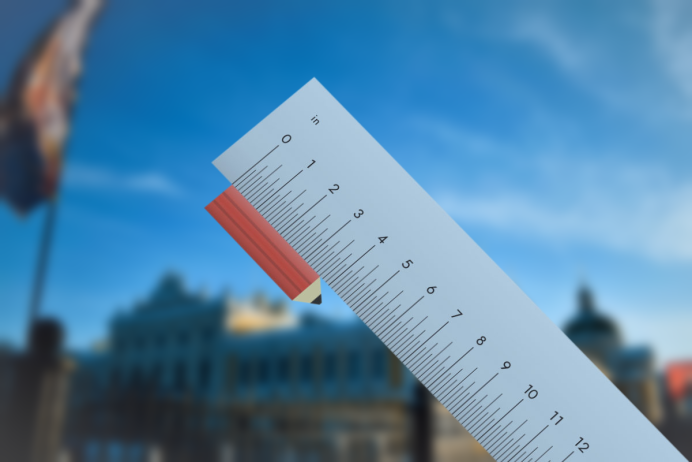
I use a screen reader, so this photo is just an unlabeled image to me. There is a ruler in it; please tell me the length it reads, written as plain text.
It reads 4.25 in
